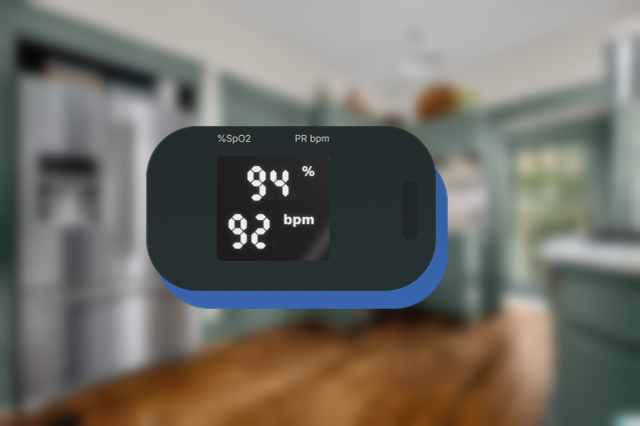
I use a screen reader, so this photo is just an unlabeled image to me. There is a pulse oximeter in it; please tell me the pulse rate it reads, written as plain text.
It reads 92 bpm
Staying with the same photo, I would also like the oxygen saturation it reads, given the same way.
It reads 94 %
